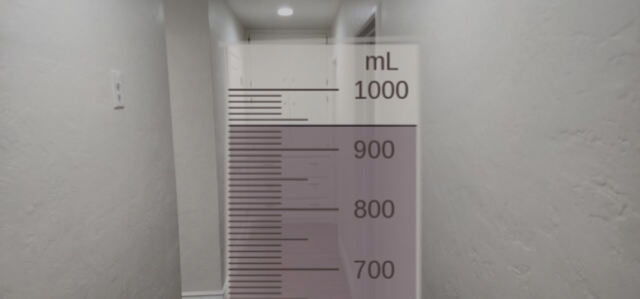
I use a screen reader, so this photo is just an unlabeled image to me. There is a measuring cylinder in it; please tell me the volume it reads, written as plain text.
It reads 940 mL
